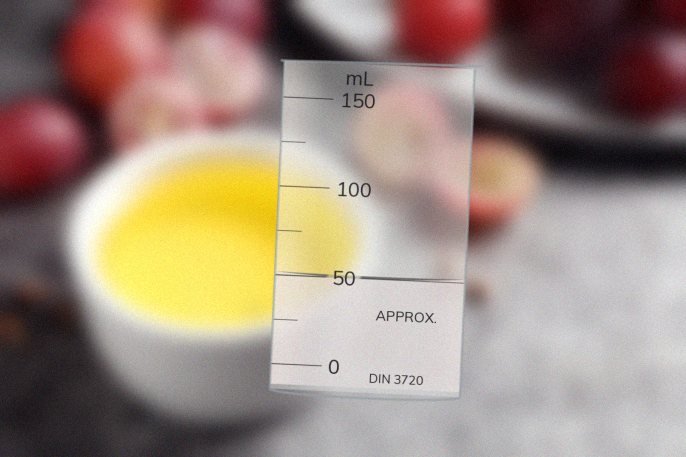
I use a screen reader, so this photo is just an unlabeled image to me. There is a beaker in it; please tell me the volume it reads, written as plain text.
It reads 50 mL
